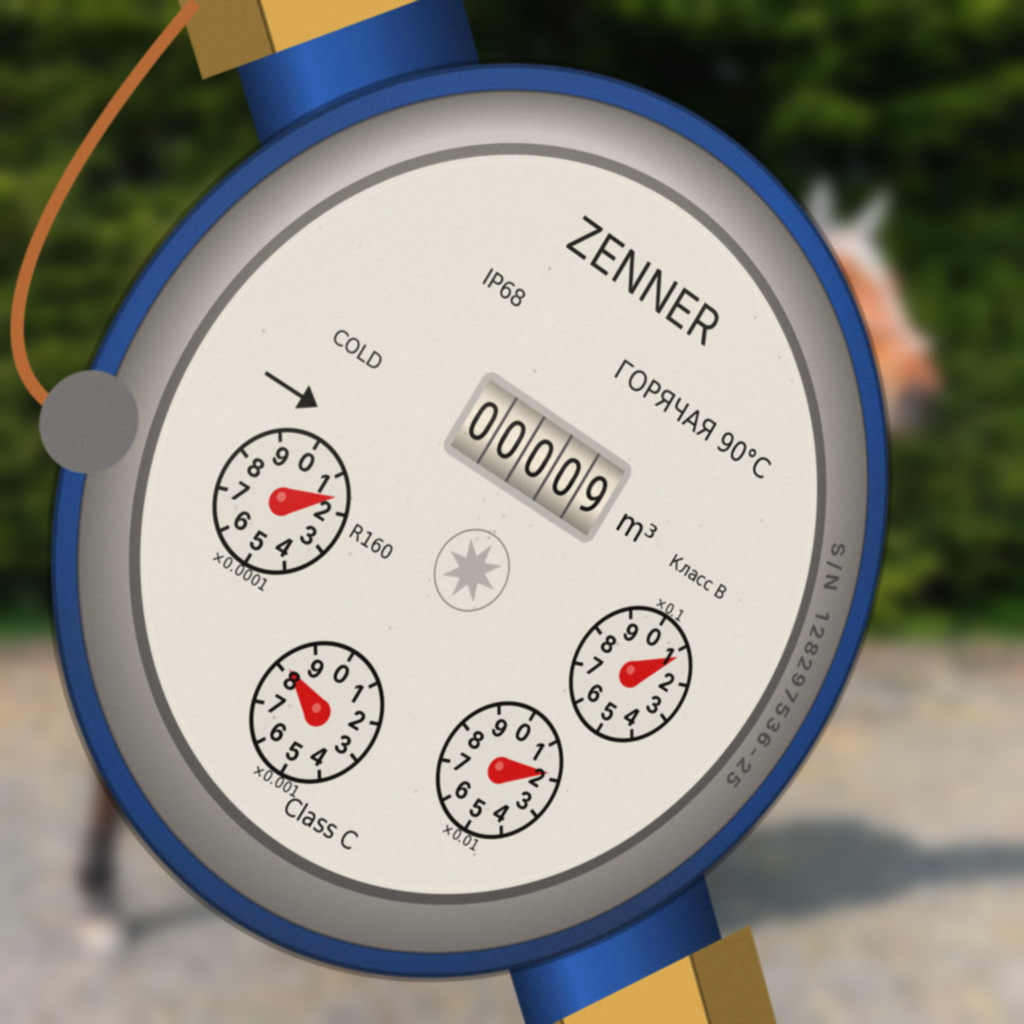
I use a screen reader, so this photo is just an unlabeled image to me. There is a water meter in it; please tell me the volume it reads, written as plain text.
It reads 9.1181 m³
